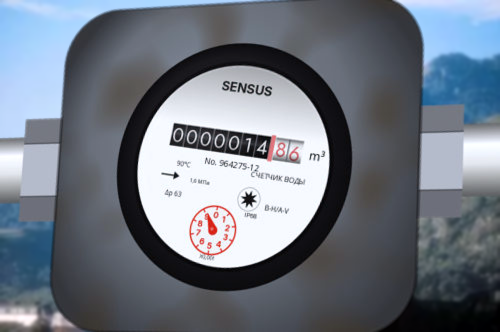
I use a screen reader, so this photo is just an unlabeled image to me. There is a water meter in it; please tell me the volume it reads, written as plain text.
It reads 14.859 m³
